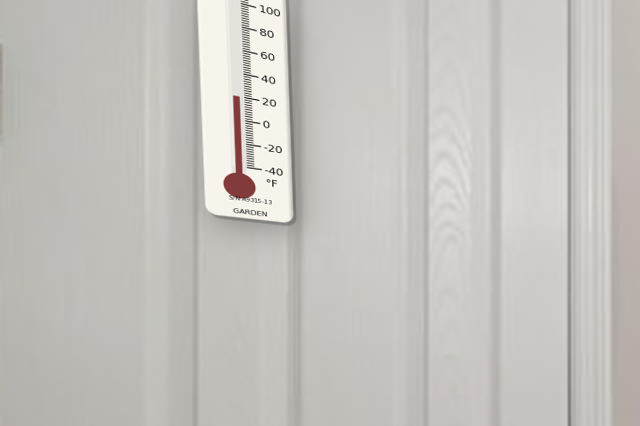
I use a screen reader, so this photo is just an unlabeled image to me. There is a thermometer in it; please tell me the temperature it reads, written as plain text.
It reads 20 °F
